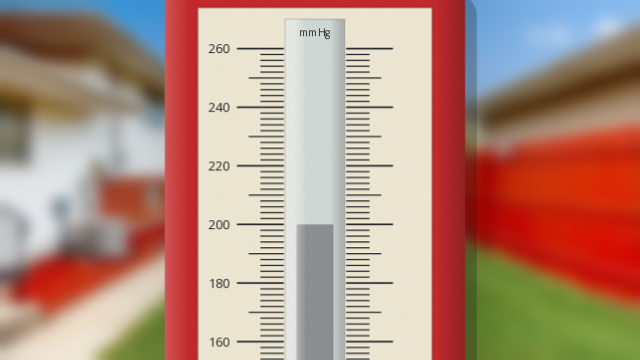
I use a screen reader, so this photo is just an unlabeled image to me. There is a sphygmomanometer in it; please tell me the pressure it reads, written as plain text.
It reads 200 mmHg
